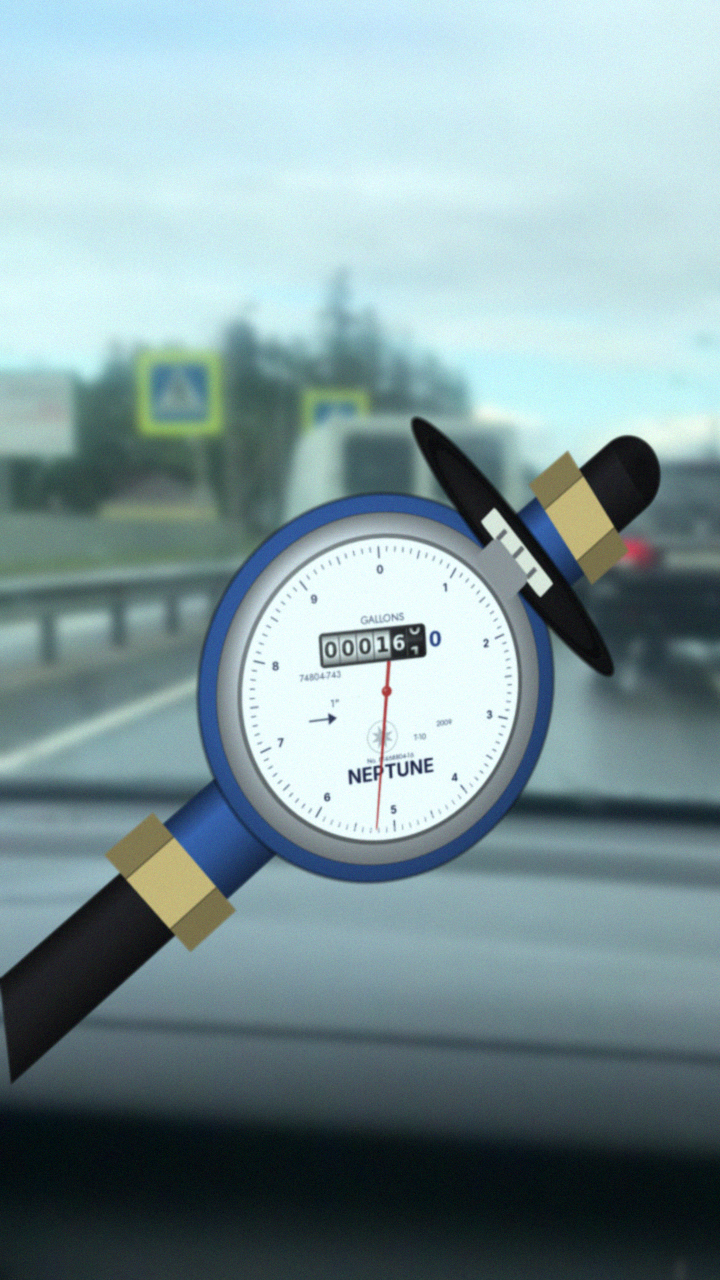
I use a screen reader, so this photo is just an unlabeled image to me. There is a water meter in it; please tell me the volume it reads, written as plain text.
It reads 1605.2 gal
